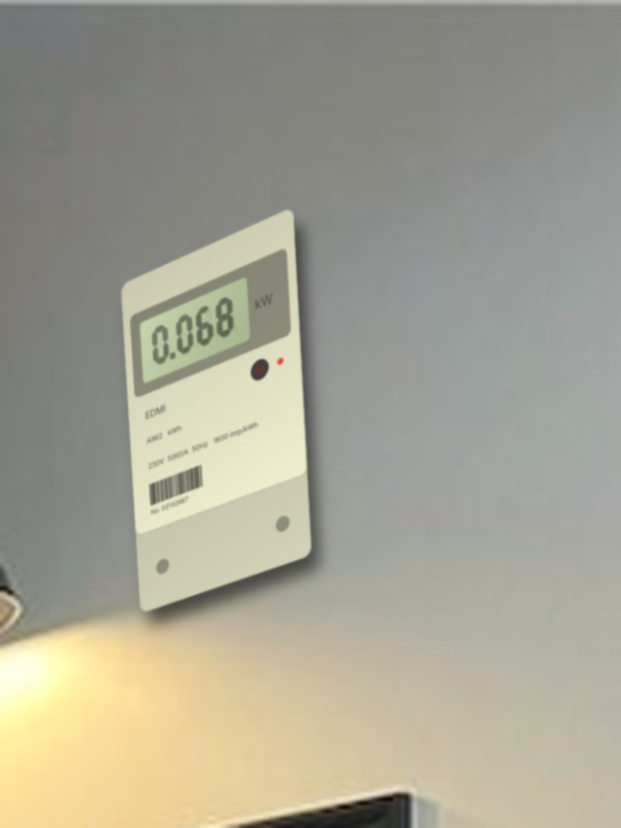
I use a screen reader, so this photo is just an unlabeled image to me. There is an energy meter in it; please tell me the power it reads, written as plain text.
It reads 0.068 kW
